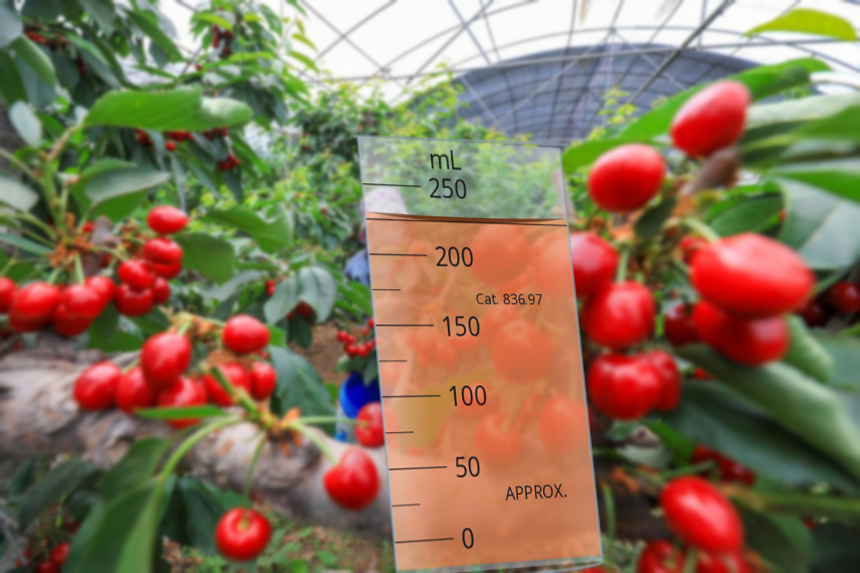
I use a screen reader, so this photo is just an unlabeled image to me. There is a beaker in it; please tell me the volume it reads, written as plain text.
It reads 225 mL
